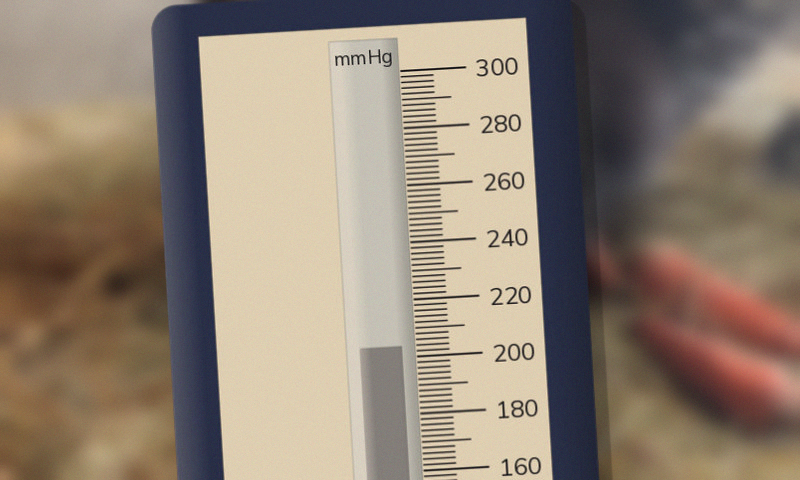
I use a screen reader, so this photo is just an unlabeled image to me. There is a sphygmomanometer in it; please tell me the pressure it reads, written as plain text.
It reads 204 mmHg
